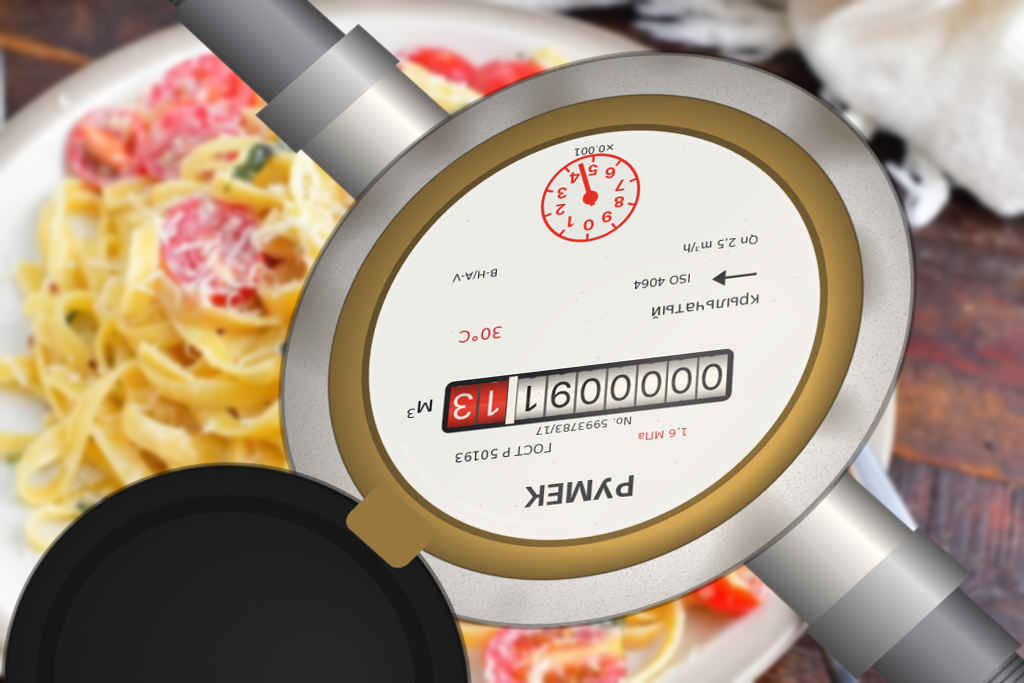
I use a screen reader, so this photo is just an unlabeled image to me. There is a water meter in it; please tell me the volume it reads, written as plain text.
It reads 91.134 m³
